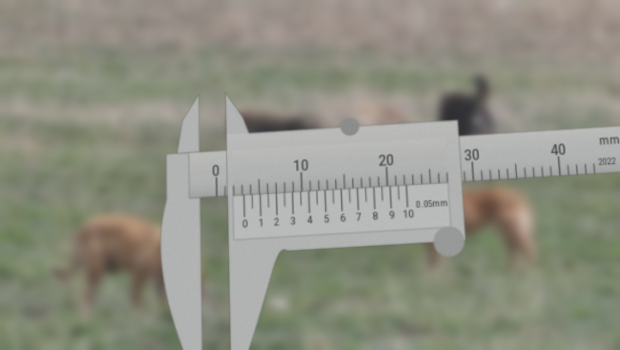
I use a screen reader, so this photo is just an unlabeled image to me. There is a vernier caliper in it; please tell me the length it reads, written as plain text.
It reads 3.2 mm
